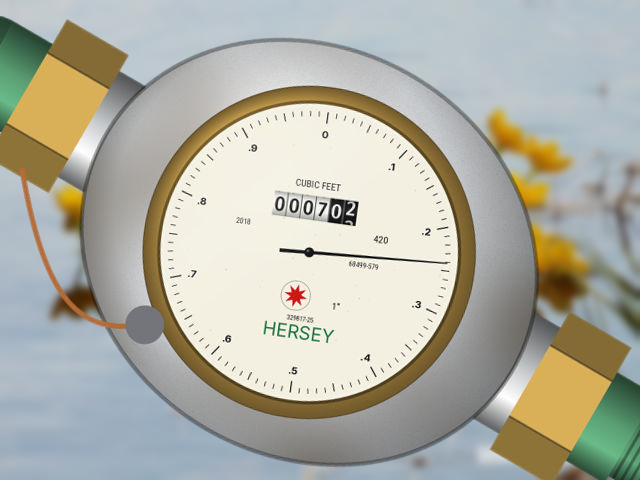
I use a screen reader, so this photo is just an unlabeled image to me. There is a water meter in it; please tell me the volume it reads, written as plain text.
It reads 702.24 ft³
